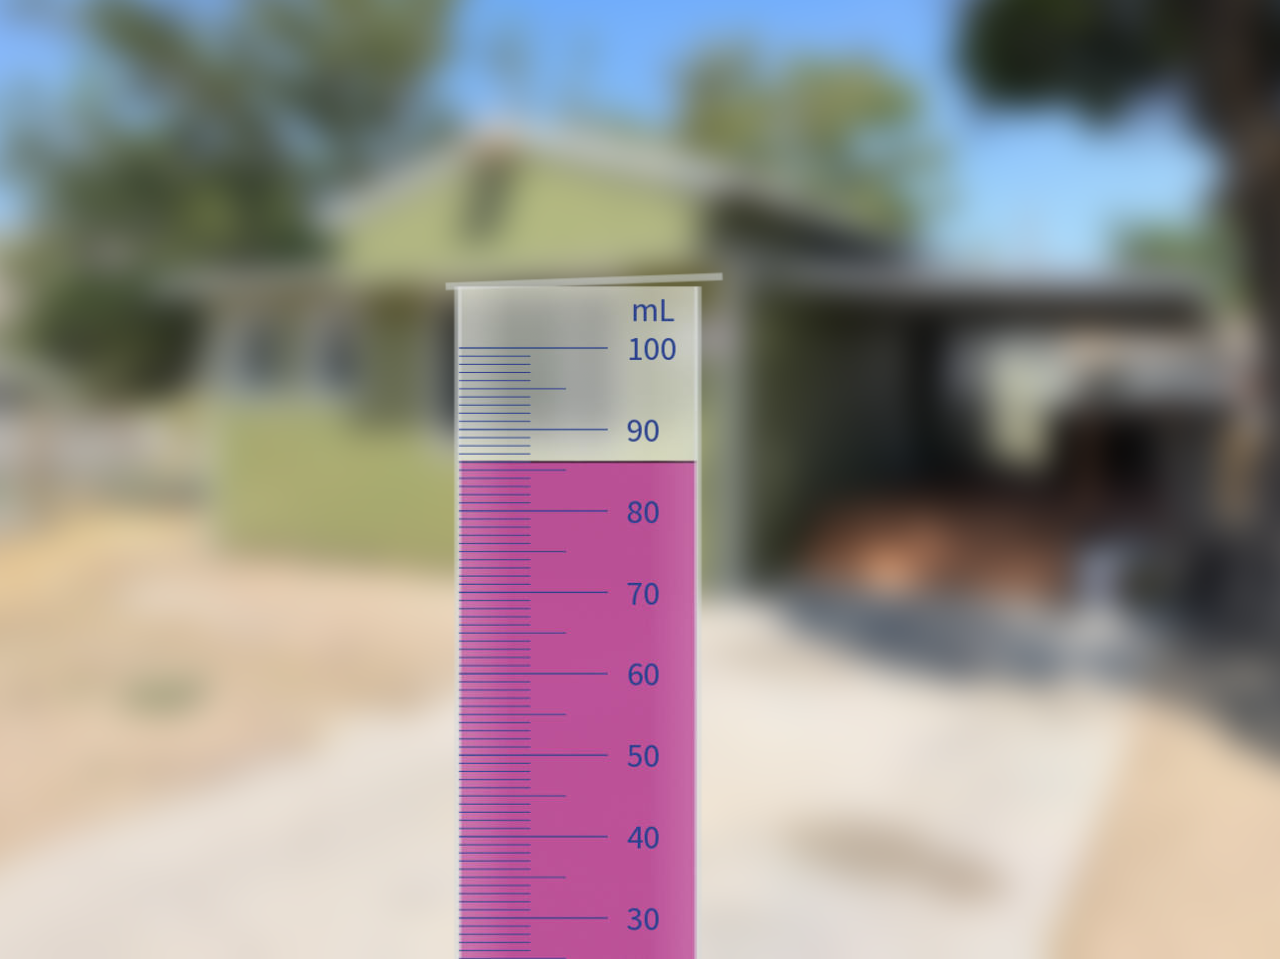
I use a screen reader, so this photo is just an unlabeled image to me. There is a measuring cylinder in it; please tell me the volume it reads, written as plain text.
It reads 86 mL
